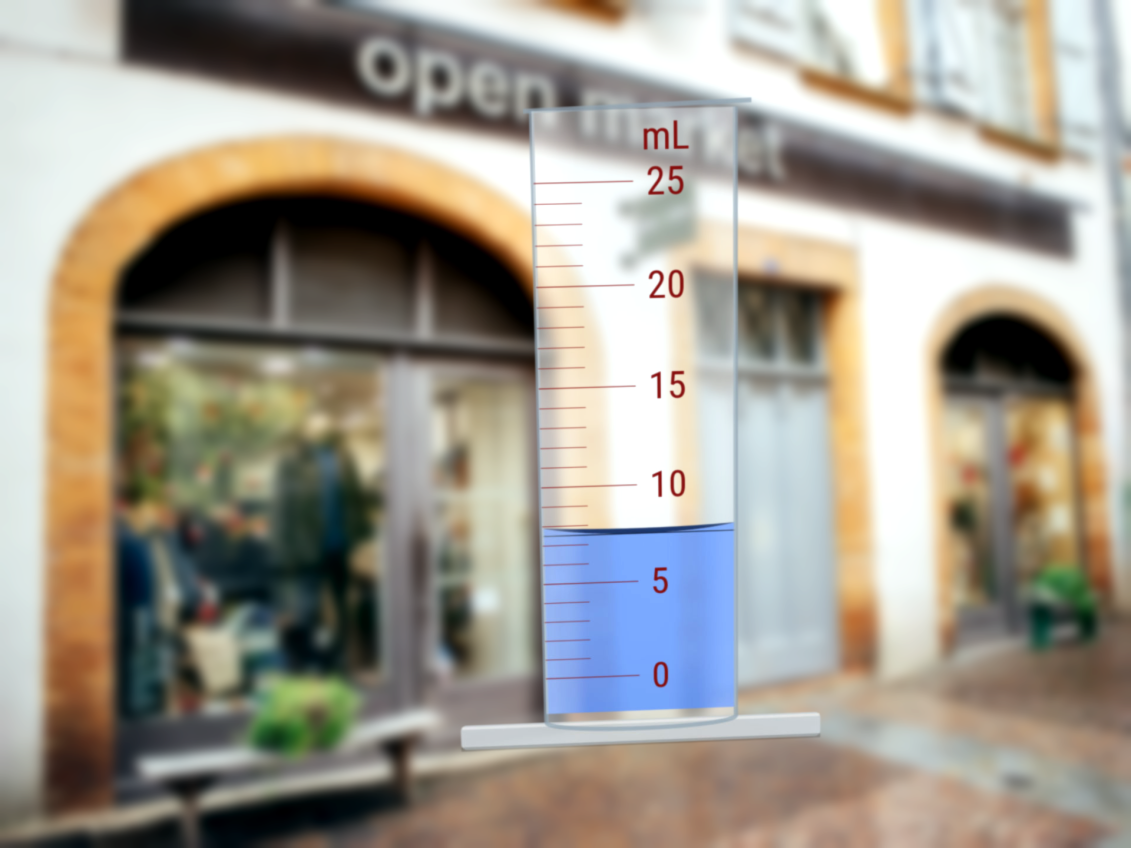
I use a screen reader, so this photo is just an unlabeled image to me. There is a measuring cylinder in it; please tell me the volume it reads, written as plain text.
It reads 7.5 mL
